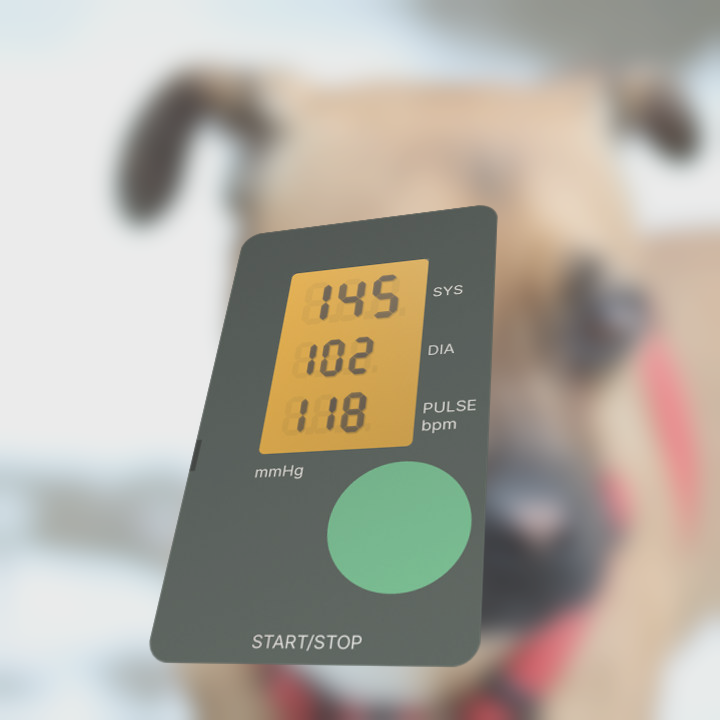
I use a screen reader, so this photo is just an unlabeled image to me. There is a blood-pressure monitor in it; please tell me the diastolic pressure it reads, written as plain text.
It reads 102 mmHg
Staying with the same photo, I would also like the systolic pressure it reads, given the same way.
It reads 145 mmHg
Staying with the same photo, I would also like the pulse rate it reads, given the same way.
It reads 118 bpm
